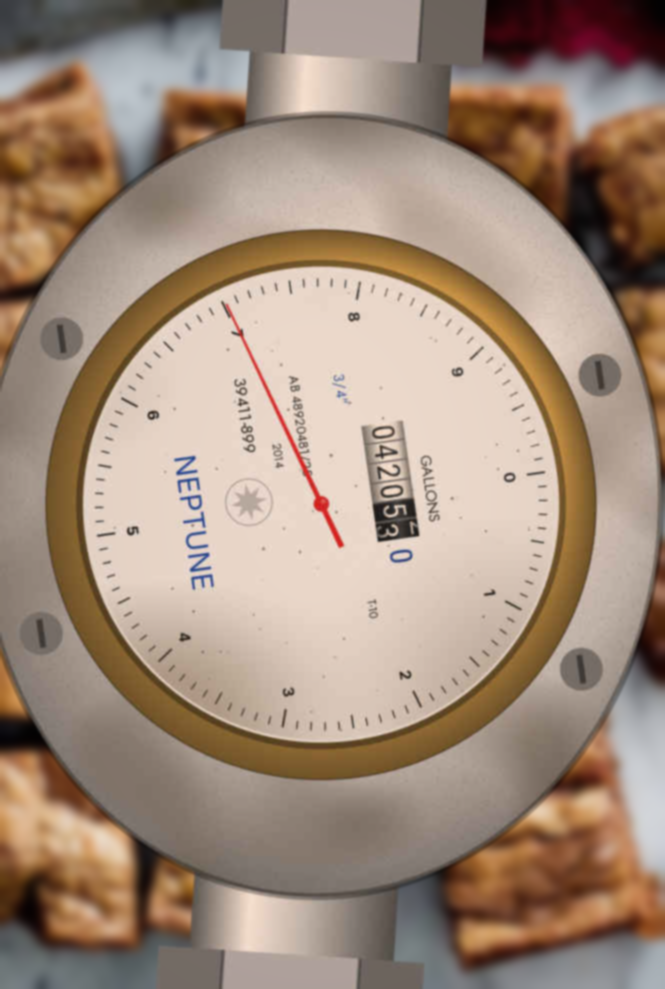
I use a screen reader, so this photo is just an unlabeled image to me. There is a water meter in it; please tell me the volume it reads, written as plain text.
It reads 420527.0 gal
